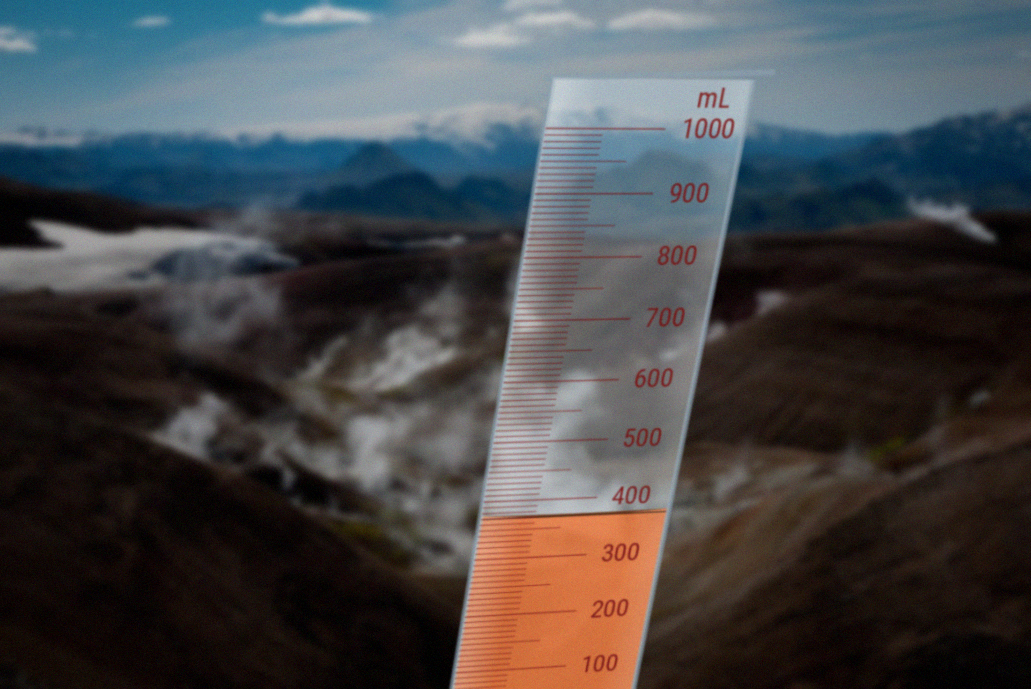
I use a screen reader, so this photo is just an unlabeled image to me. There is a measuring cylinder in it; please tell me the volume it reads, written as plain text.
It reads 370 mL
